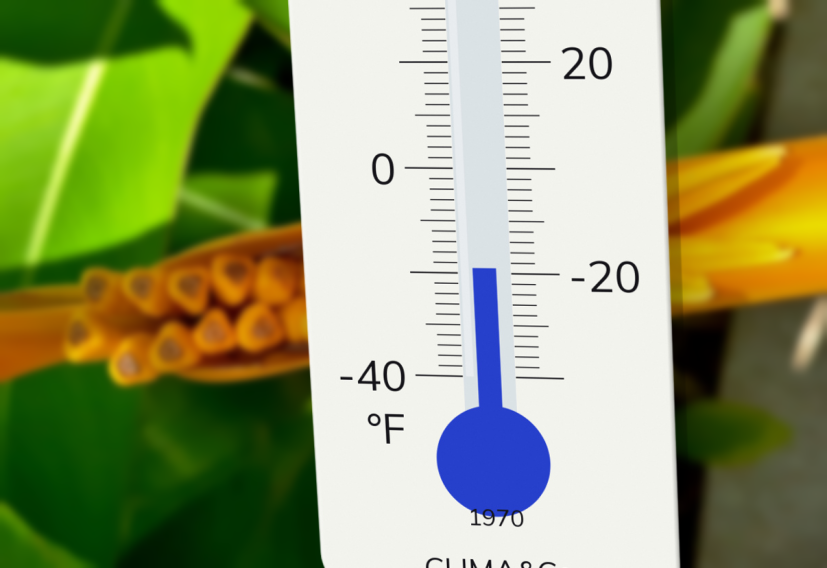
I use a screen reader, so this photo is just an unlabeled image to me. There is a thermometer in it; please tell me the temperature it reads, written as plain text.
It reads -19 °F
